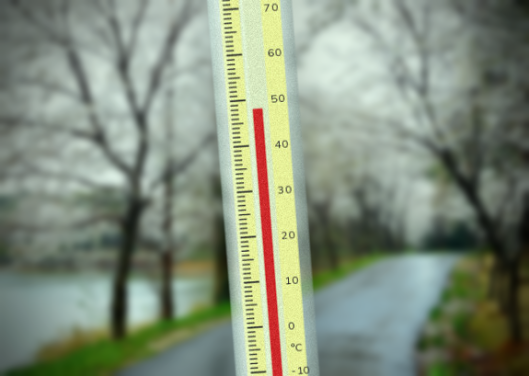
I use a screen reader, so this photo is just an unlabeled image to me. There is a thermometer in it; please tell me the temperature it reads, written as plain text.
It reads 48 °C
